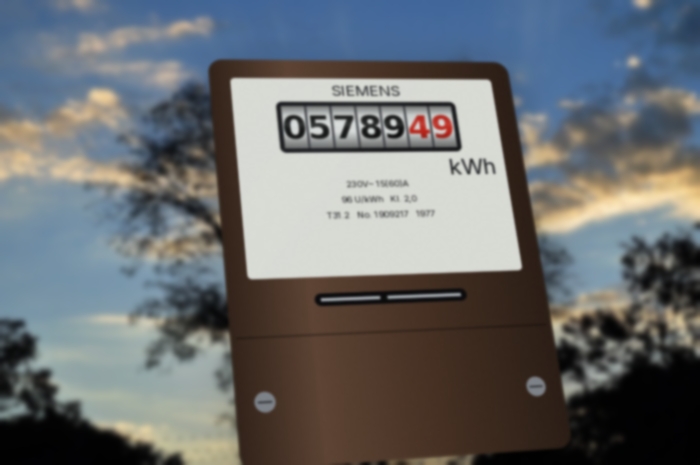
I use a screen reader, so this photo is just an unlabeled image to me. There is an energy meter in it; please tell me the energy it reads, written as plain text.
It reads 5789.49 kWh
